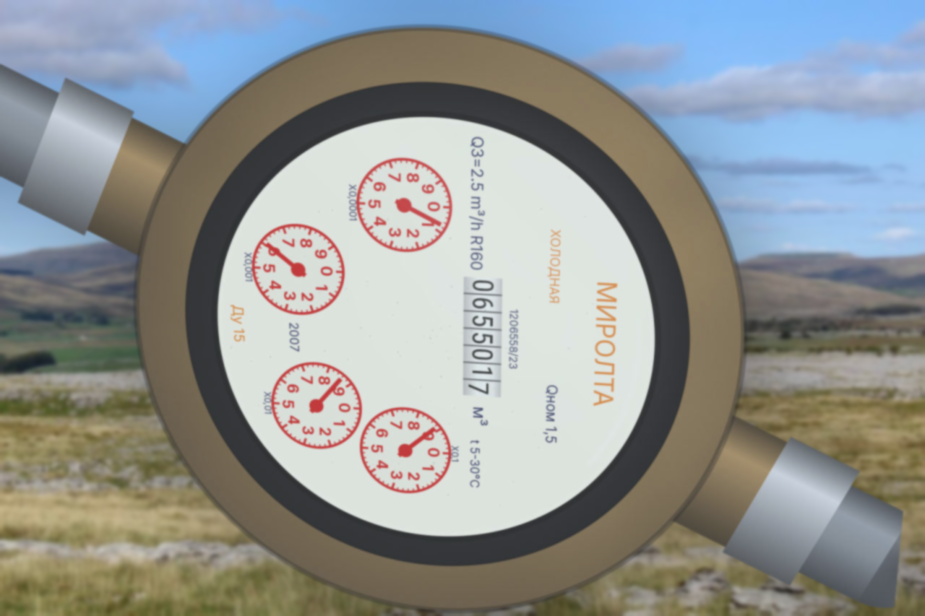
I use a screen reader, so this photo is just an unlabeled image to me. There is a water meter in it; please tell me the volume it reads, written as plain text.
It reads 655016.8860 m³
